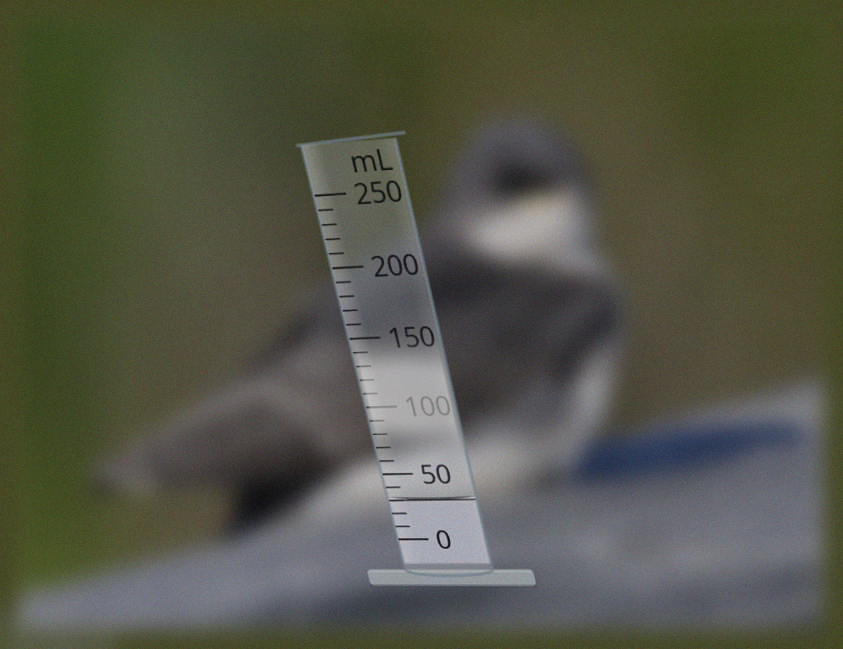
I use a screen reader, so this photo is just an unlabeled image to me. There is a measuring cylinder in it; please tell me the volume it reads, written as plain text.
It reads 30 mL
